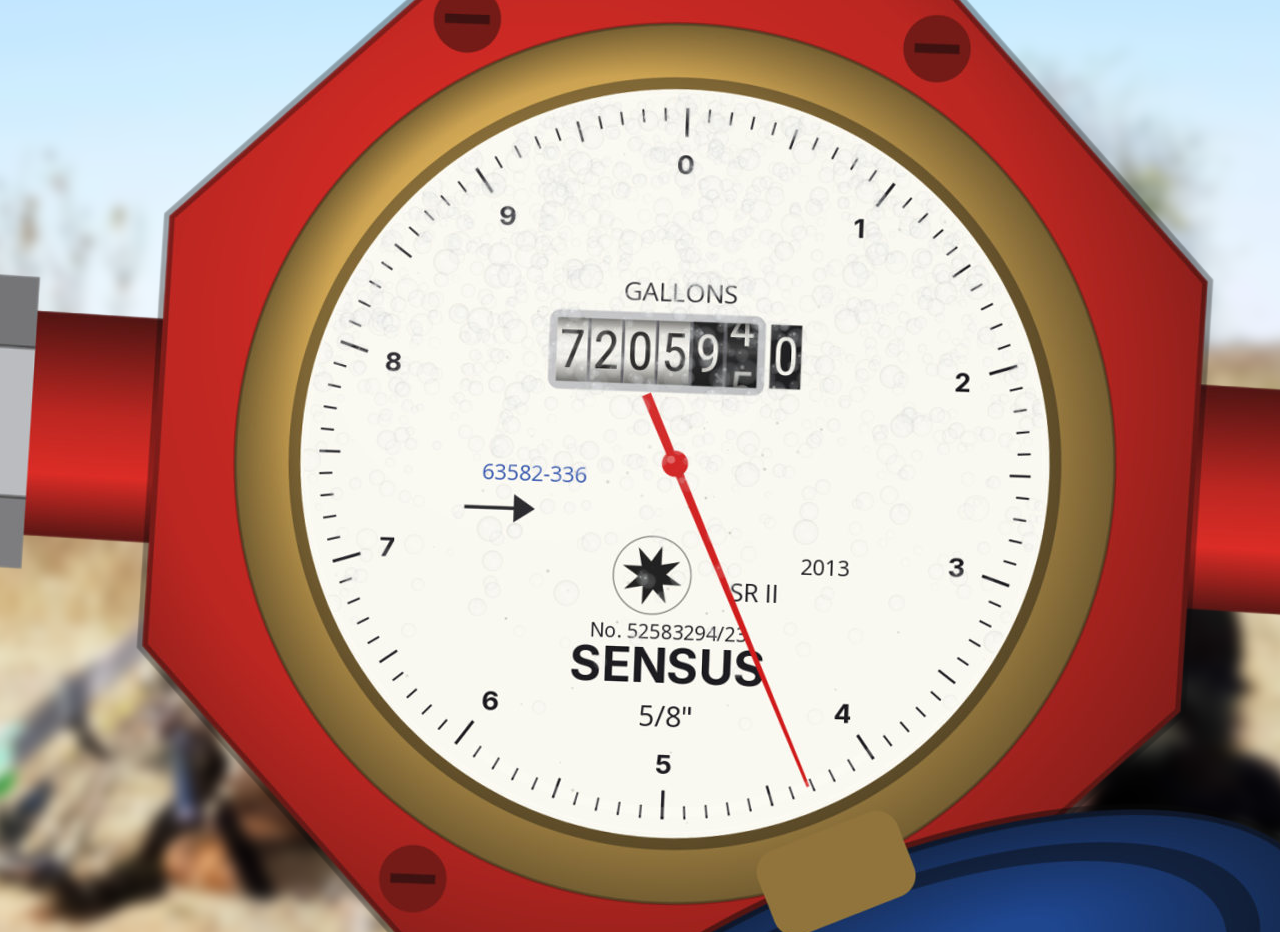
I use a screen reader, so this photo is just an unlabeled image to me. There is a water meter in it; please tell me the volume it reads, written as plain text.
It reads 7205944.3 gal
